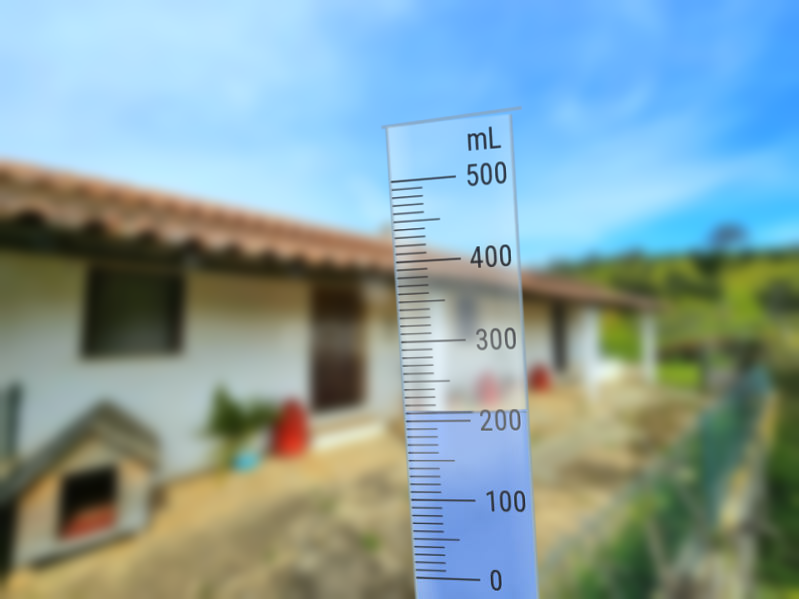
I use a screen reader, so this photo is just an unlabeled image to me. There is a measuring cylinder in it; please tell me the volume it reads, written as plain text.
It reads 210 mL
